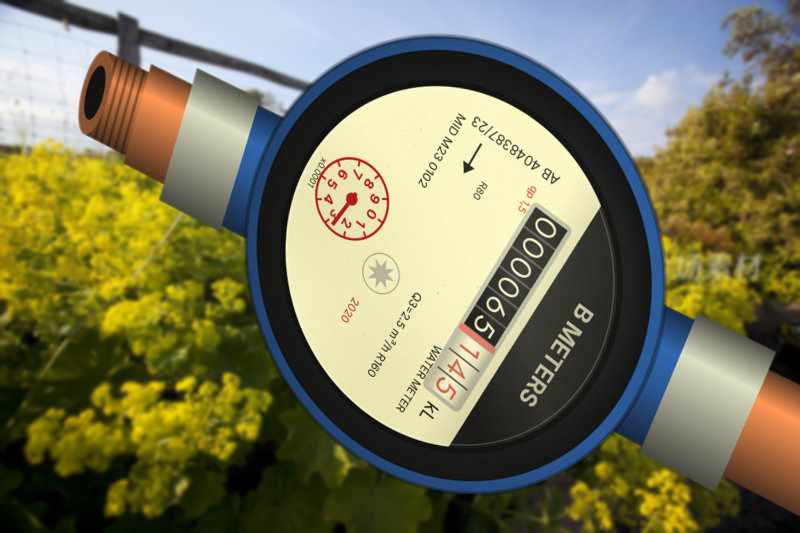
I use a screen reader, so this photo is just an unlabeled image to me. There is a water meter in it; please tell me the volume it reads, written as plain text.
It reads 65.1452 kL
